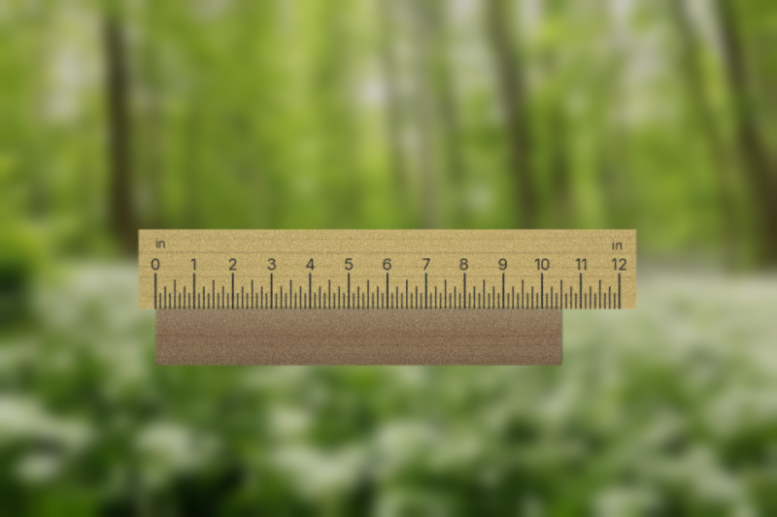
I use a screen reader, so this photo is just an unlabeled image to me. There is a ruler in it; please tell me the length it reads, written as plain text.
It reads 10.5 in
